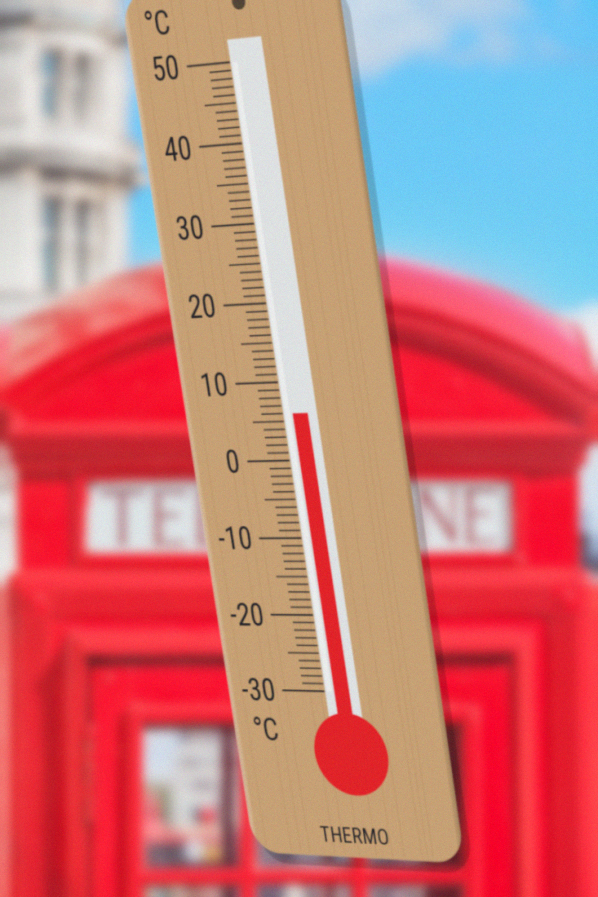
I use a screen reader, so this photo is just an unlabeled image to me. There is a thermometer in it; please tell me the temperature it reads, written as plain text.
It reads 6 °C
